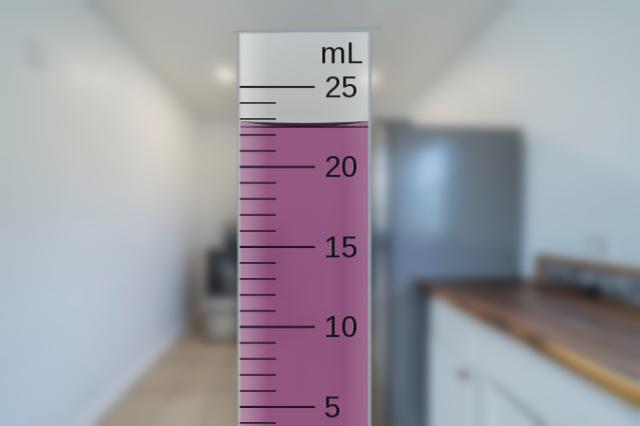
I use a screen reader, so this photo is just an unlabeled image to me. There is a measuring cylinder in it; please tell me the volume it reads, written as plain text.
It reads 22.5 mL
